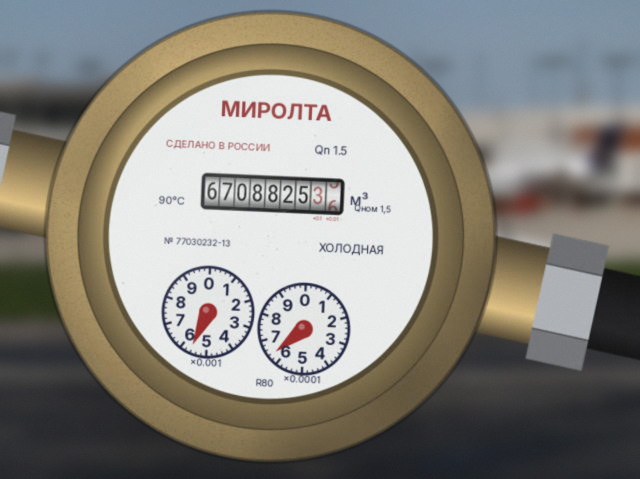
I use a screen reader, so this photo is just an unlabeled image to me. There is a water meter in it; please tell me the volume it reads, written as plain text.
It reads 6708825.3556 m³
